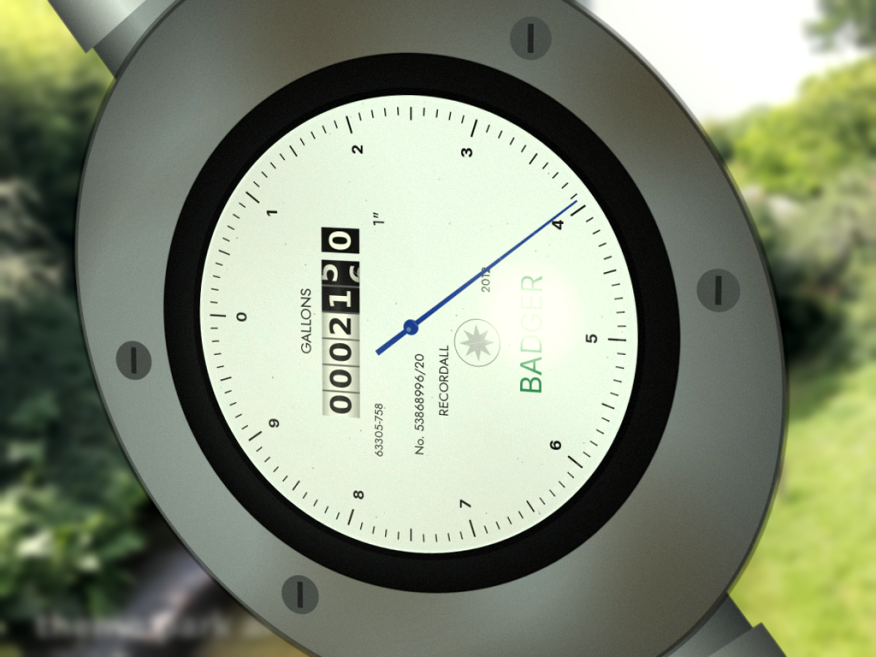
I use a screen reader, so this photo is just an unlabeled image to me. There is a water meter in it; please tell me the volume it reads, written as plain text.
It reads 2153.9 gal
